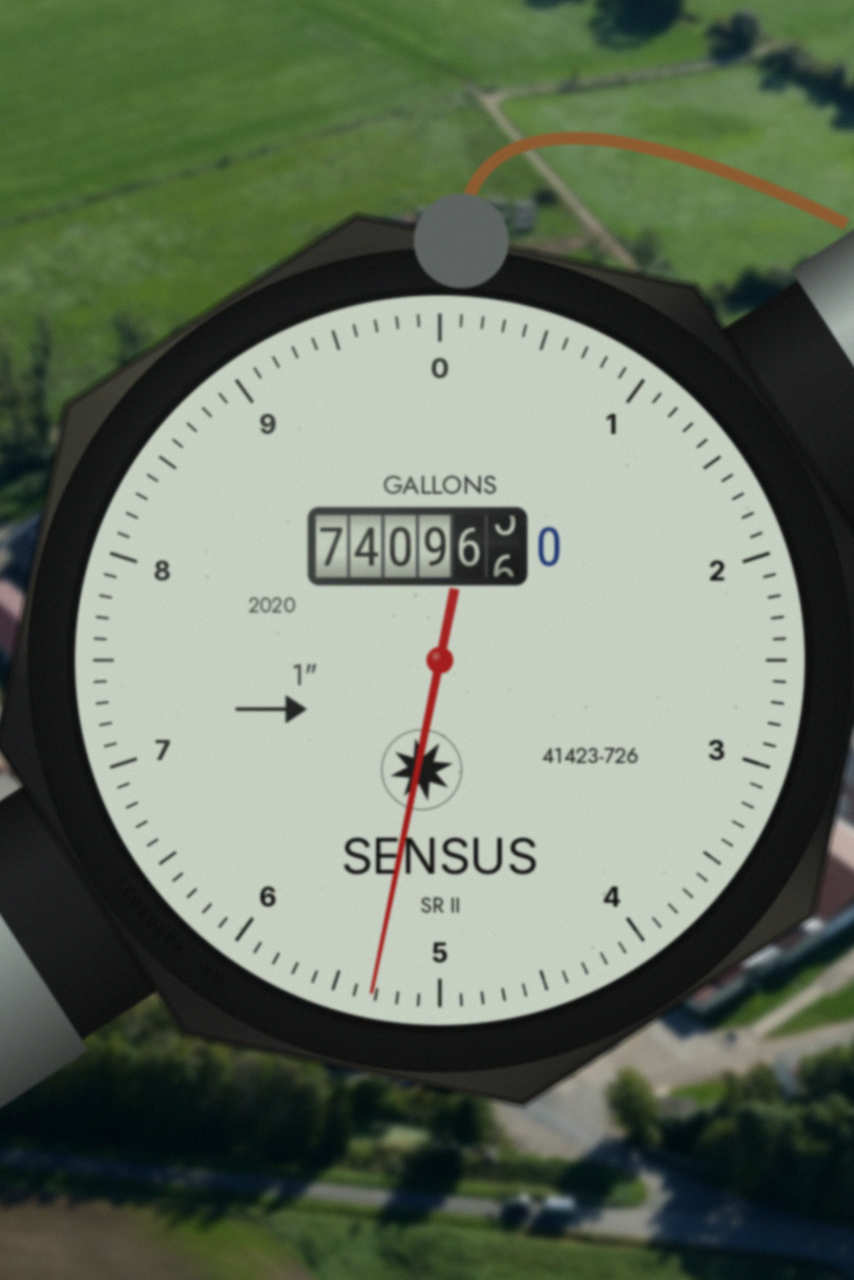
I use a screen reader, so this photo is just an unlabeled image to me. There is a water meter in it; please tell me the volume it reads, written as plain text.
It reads 7409655.3 gal
